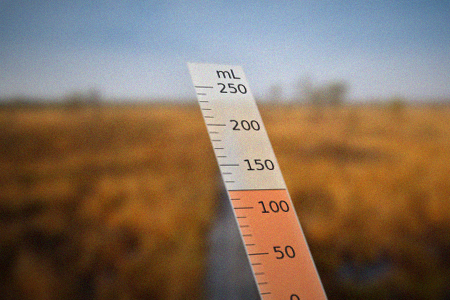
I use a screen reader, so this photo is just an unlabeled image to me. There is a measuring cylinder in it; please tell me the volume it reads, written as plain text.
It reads 120 mL
